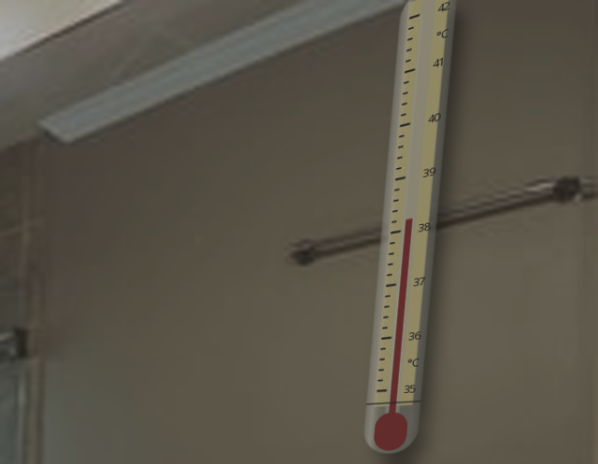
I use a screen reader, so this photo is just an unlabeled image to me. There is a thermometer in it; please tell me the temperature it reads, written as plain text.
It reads 38.2 °C
